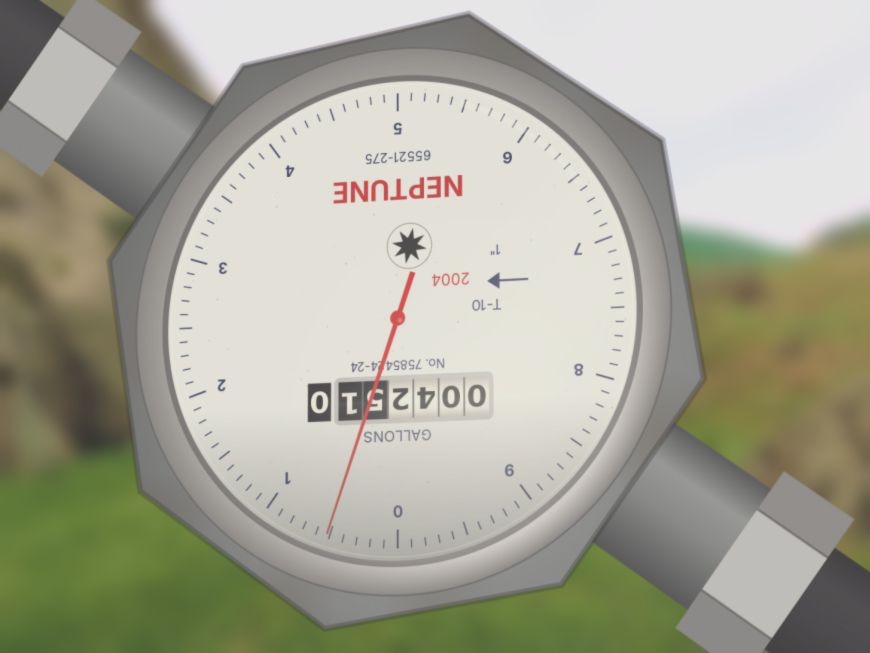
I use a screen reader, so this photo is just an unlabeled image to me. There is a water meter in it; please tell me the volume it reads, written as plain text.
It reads 42510.5 gal
